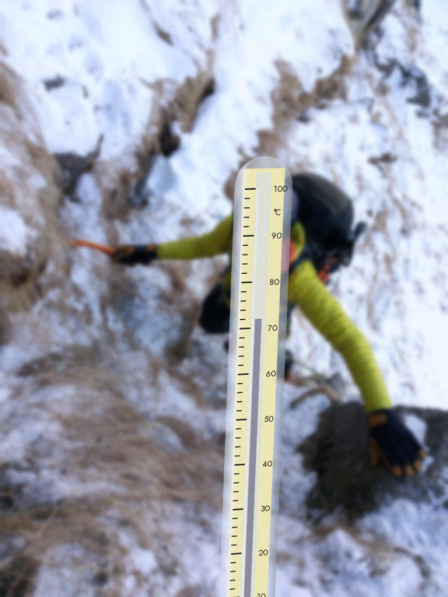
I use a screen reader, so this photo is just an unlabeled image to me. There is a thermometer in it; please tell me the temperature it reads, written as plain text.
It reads 72 °C
